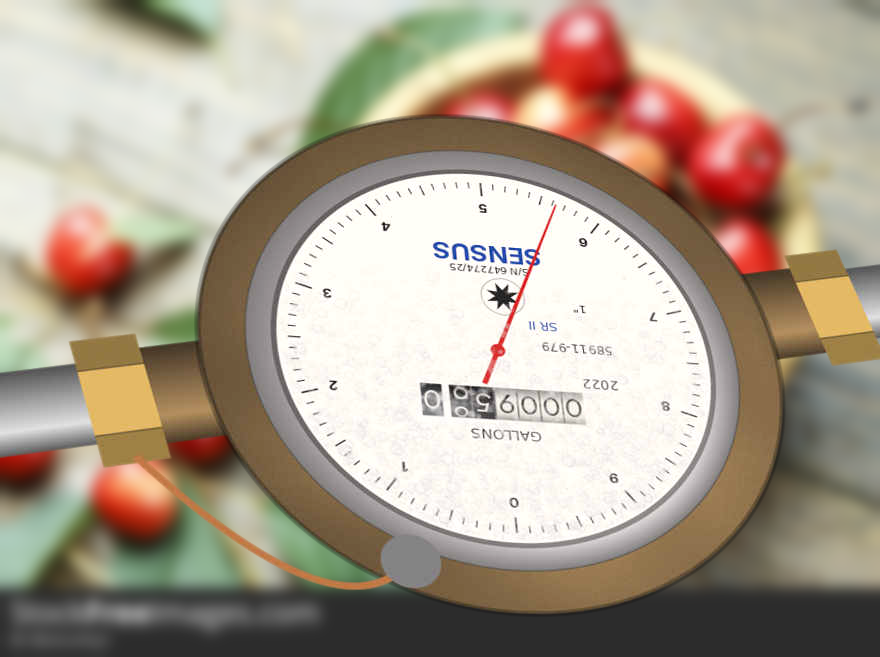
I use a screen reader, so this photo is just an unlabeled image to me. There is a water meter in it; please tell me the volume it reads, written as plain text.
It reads 9585.6 gal
